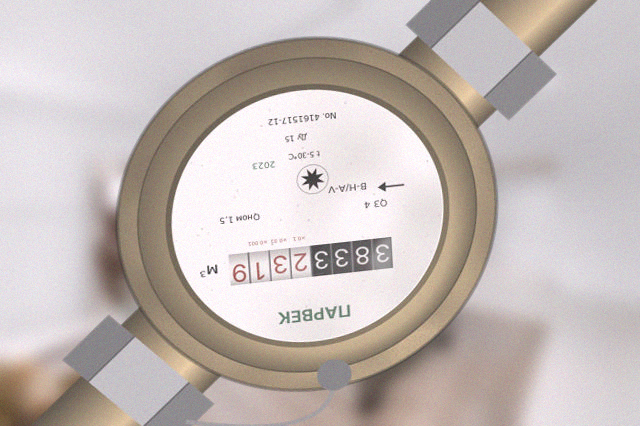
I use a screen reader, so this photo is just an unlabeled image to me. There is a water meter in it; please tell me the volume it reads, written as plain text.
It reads 3833.2319 m³
